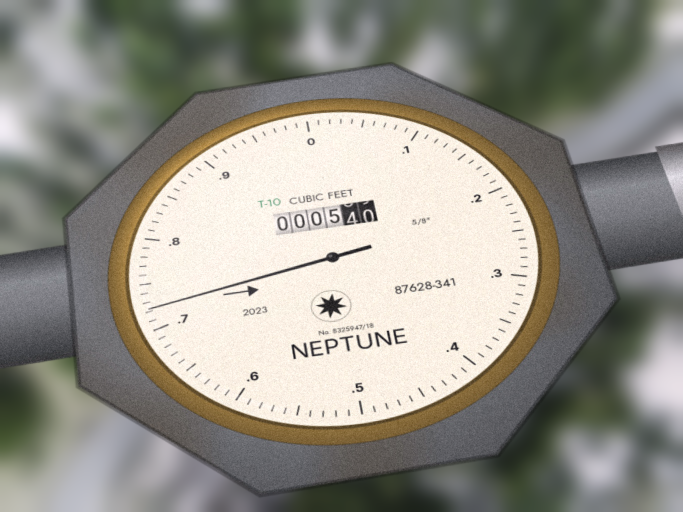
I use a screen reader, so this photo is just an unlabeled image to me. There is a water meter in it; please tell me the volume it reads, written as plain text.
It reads 539.72 ft³
